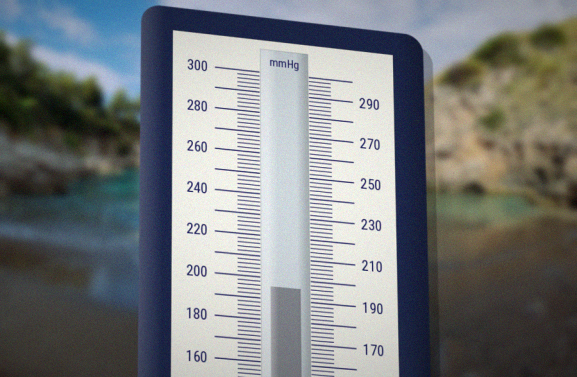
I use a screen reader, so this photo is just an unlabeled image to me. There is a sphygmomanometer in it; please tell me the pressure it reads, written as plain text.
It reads 196 mmHg
